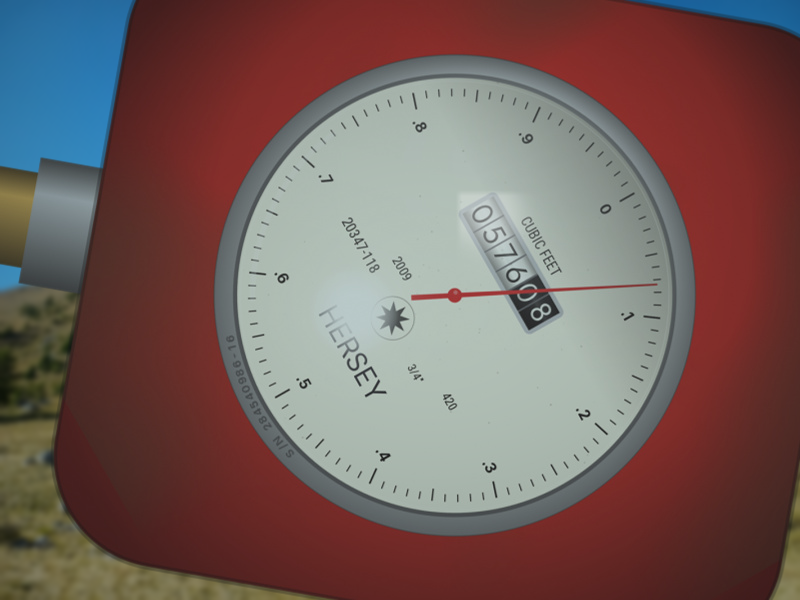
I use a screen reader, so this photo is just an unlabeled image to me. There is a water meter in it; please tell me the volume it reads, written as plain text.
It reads 57608.07 ft³
